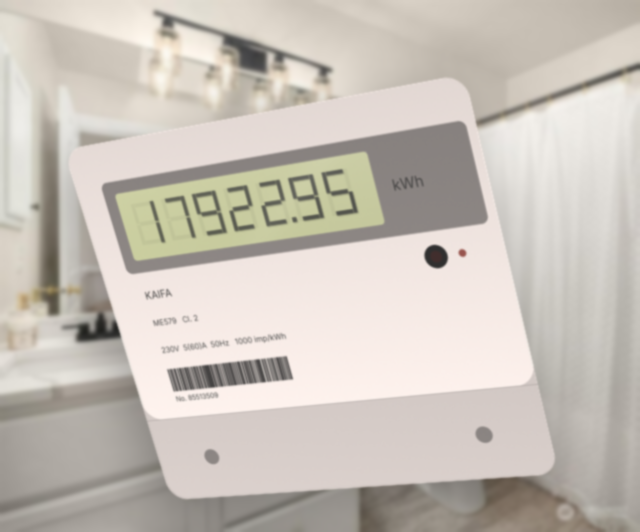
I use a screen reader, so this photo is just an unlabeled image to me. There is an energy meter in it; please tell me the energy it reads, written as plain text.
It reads 17922.95 kWh
